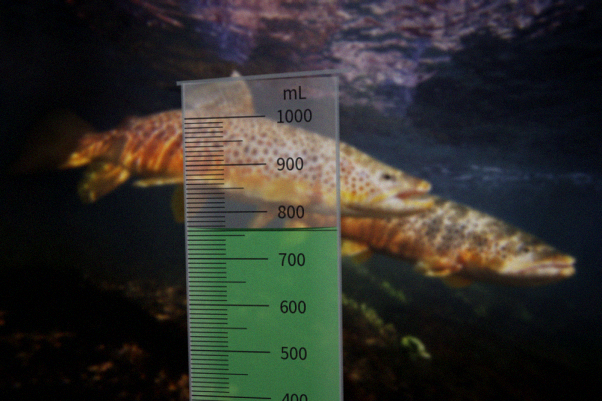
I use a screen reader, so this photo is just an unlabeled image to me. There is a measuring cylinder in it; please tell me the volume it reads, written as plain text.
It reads 760 mL
